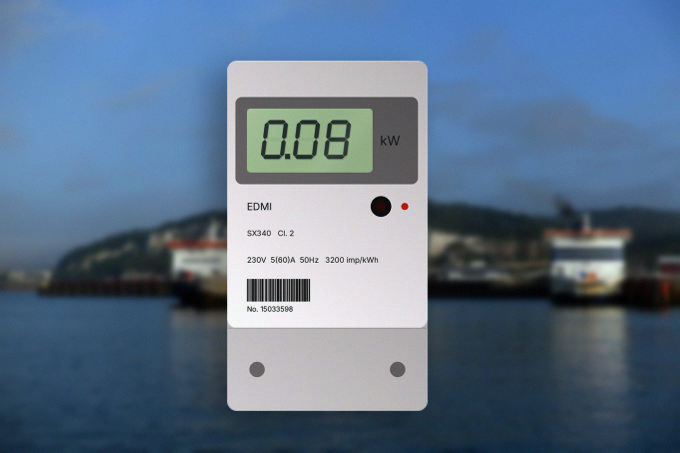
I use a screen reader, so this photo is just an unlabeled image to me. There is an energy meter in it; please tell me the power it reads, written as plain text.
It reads 0.08 kW
